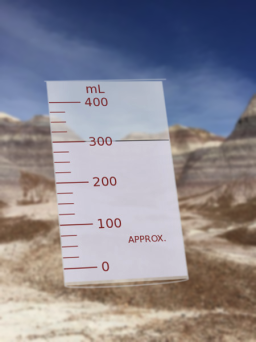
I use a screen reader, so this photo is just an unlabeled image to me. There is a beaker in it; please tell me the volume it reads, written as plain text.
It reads 300 mL
